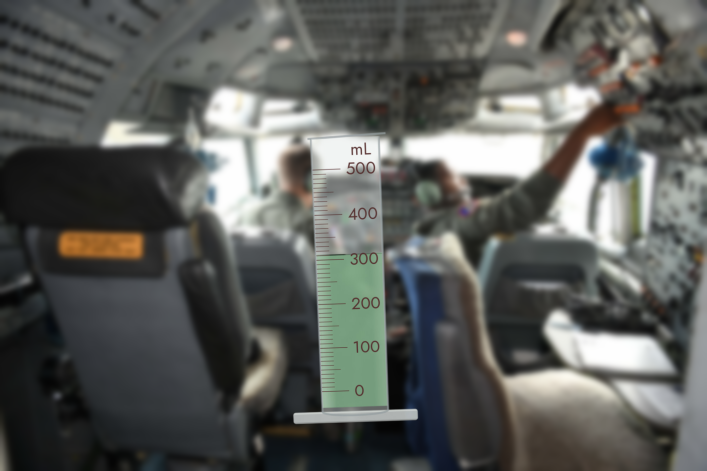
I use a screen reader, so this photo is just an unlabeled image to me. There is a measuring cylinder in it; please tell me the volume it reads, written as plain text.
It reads 310 mL
